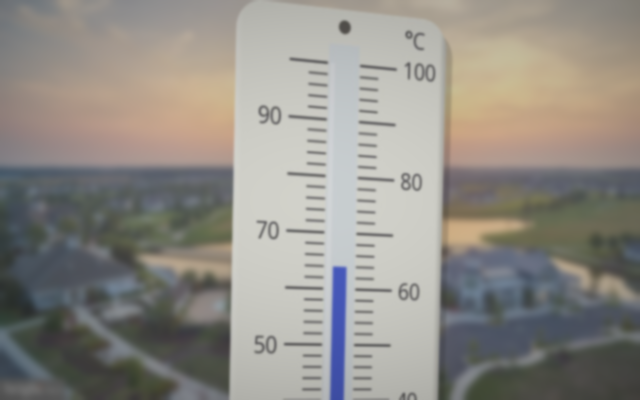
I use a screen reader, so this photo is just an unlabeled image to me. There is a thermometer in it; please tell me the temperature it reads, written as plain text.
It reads 64 °C
